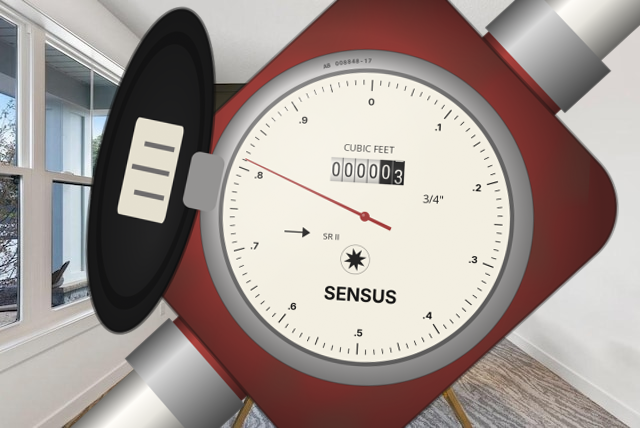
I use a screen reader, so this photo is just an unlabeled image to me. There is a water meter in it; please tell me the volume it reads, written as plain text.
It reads 2.81 ft³
